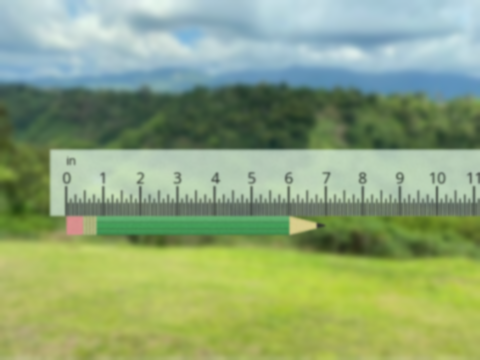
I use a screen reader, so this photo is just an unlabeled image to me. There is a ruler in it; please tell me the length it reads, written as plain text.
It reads 7 in
